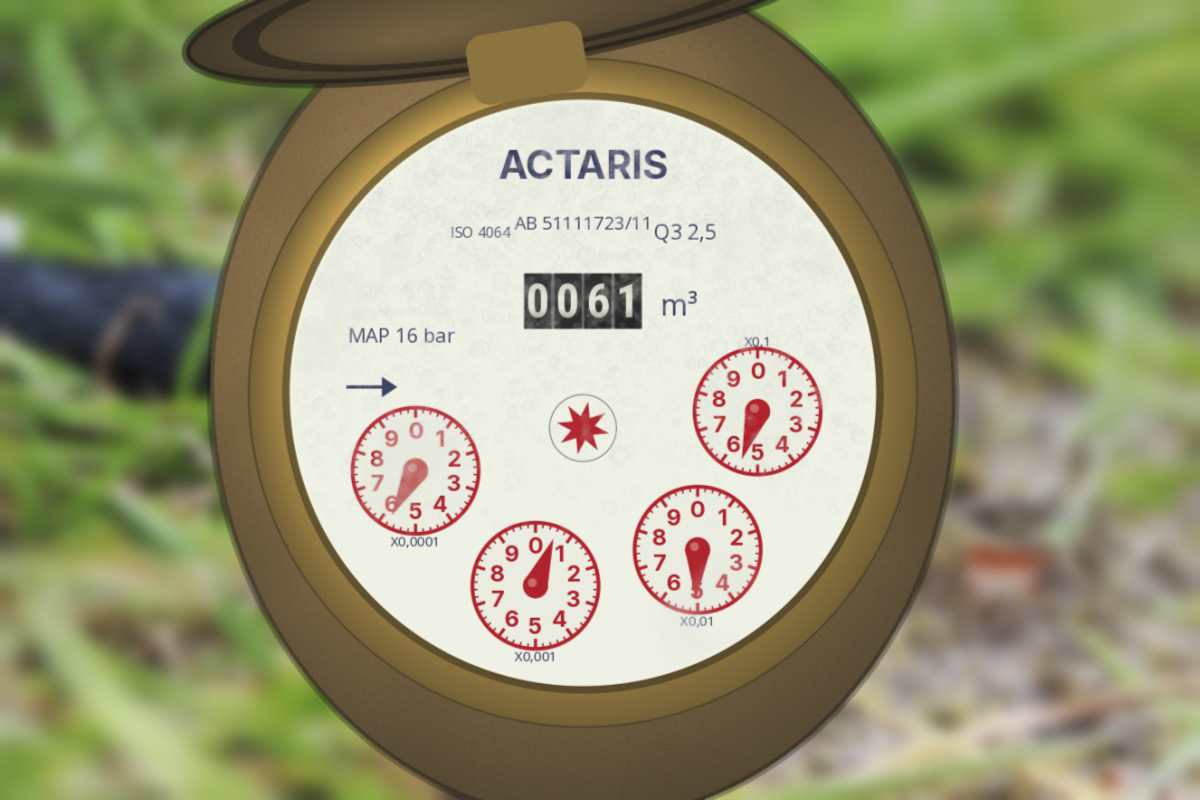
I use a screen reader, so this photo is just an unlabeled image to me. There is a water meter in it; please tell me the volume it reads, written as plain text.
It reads 61.5505 m³
